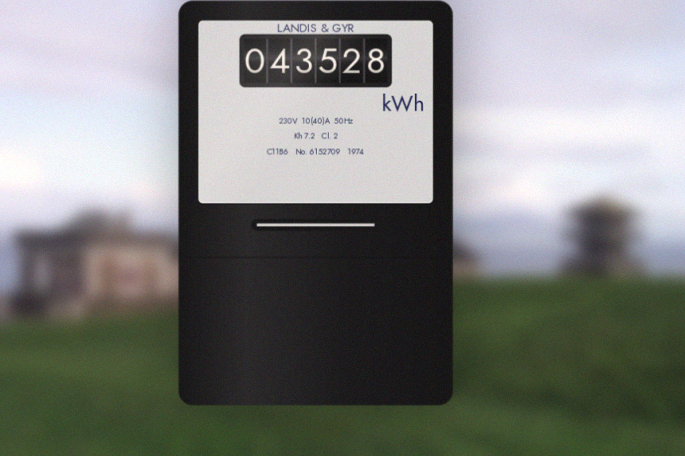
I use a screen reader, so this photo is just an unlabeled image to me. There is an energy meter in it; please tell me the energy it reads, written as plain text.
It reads 43528 kWh
